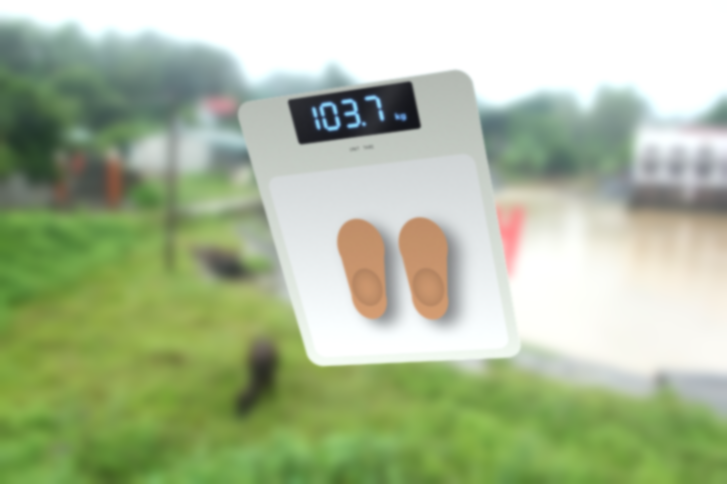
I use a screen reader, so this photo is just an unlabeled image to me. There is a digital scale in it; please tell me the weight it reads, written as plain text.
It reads 103.7 kg
